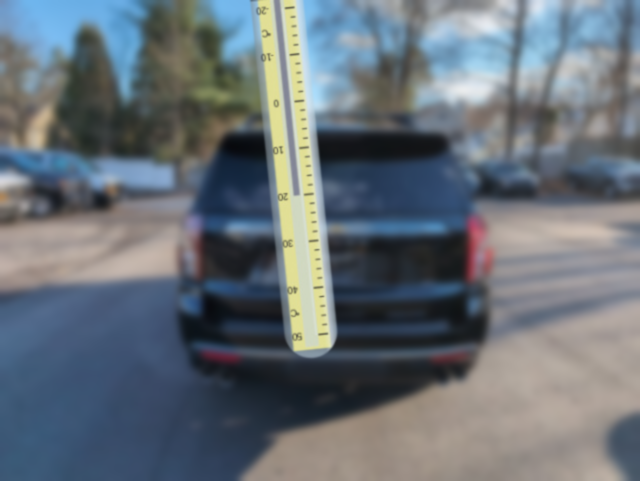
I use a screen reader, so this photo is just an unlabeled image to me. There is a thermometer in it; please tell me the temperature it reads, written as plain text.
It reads 20 °C
